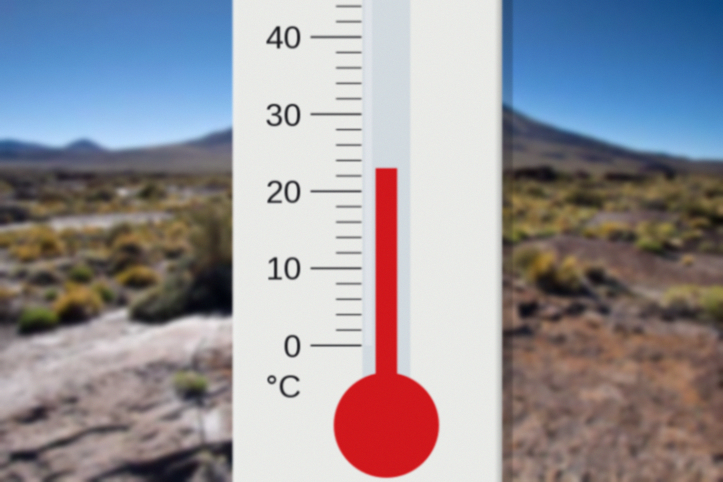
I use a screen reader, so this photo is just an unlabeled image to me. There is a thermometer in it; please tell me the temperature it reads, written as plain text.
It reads 23 °C
